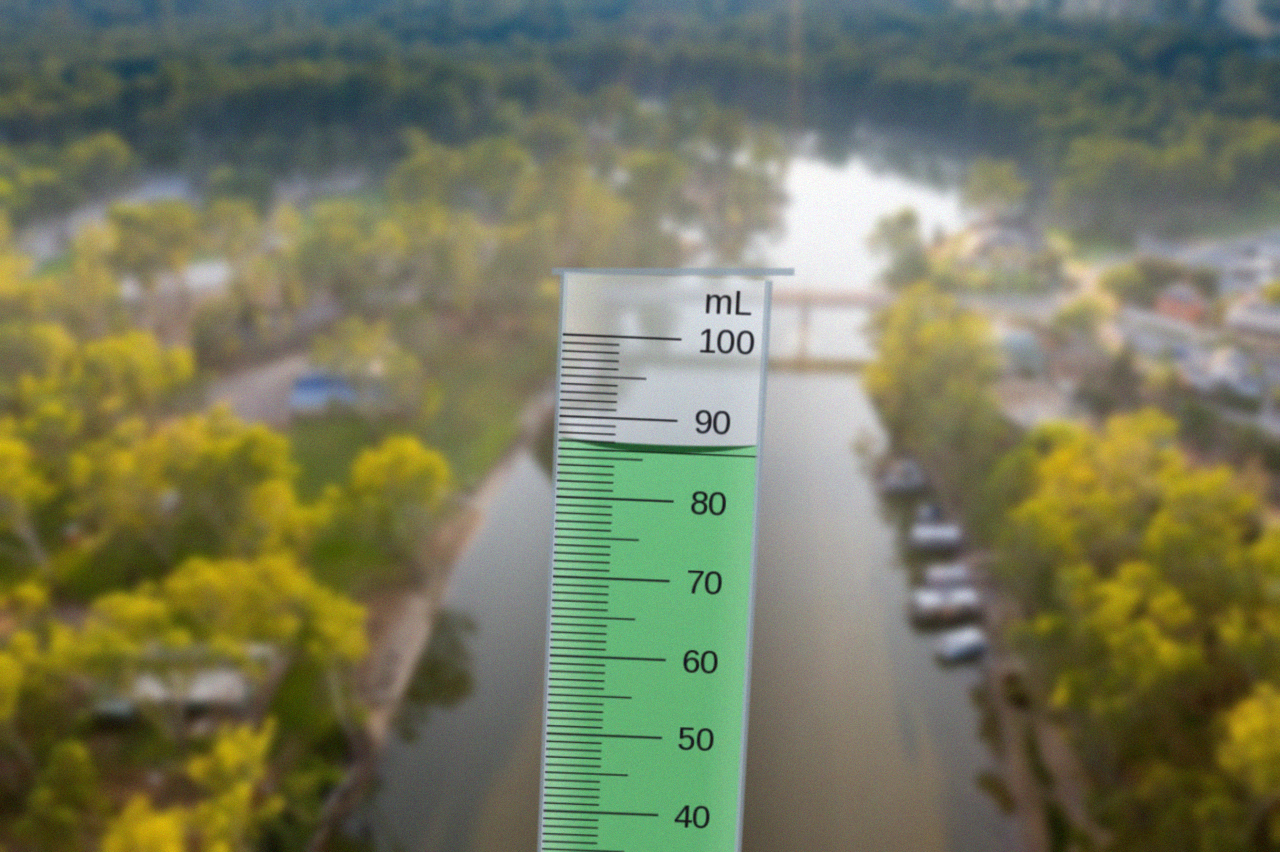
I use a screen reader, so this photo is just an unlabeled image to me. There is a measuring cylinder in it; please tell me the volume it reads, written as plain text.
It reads 86 mL
